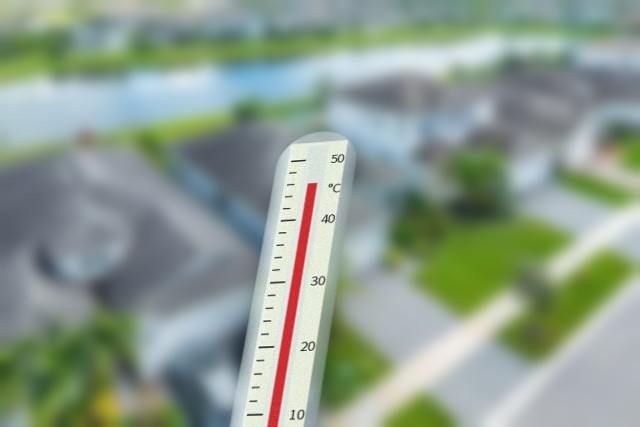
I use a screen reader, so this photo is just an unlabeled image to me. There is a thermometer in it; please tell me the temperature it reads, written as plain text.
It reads 46 °C
